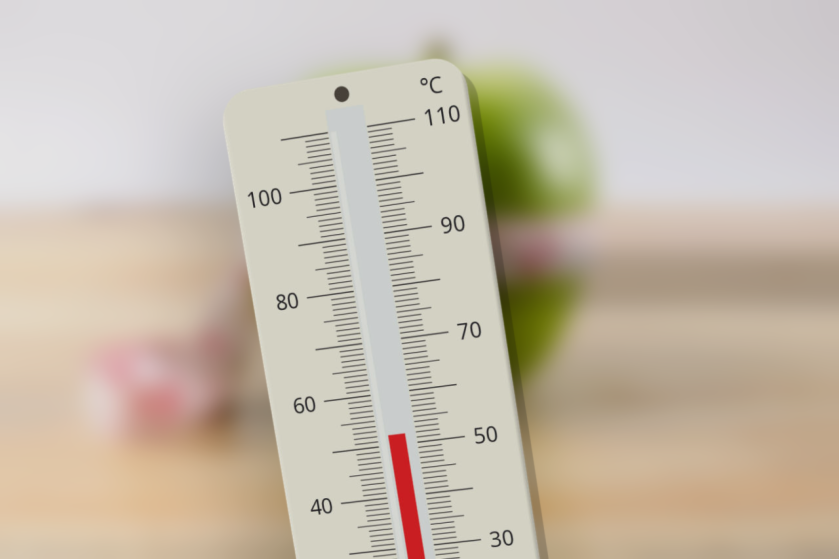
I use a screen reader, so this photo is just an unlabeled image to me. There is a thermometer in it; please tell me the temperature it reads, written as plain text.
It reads 52 °C
